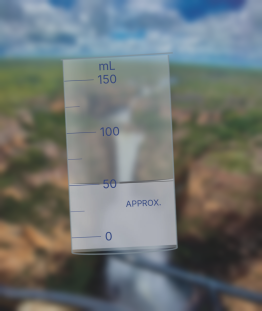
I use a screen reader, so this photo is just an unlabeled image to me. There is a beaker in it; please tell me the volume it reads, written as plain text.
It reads 50 mL
